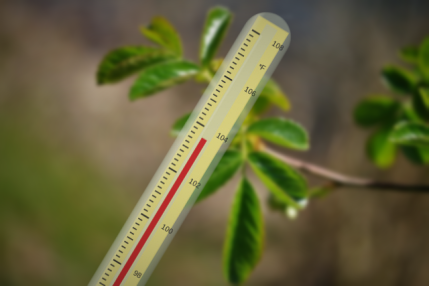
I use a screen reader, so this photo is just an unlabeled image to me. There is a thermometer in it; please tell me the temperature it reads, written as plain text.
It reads 103.6 °F
